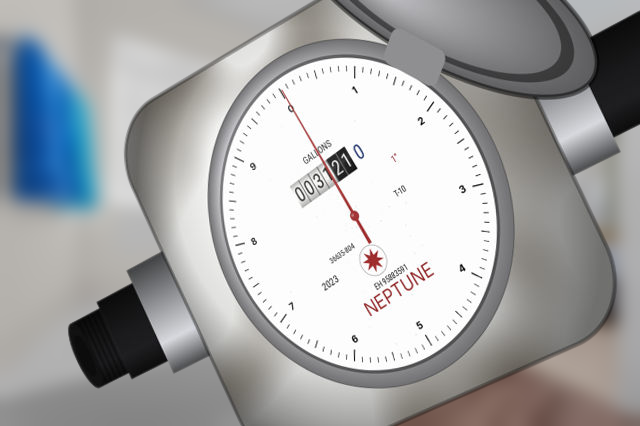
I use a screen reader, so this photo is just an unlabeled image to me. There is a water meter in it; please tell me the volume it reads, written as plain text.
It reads 31210.0 gal
